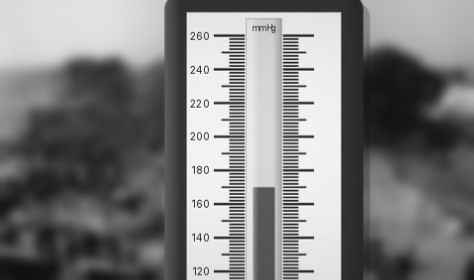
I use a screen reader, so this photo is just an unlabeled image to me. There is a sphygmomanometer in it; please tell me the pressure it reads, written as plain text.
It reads 170 mmHg
